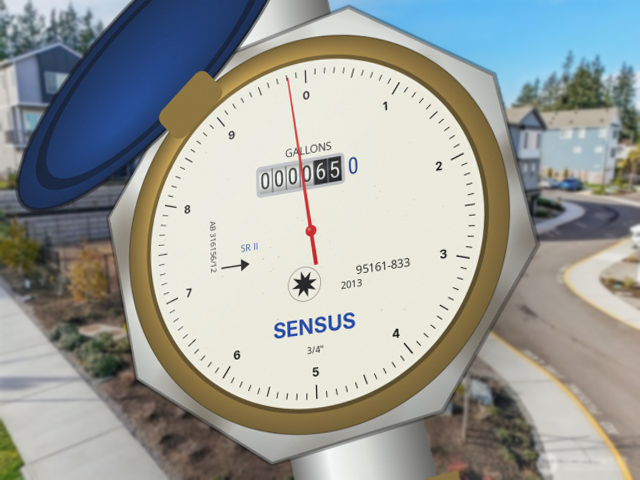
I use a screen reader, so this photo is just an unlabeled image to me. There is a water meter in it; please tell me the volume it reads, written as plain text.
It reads 649.8 gal
